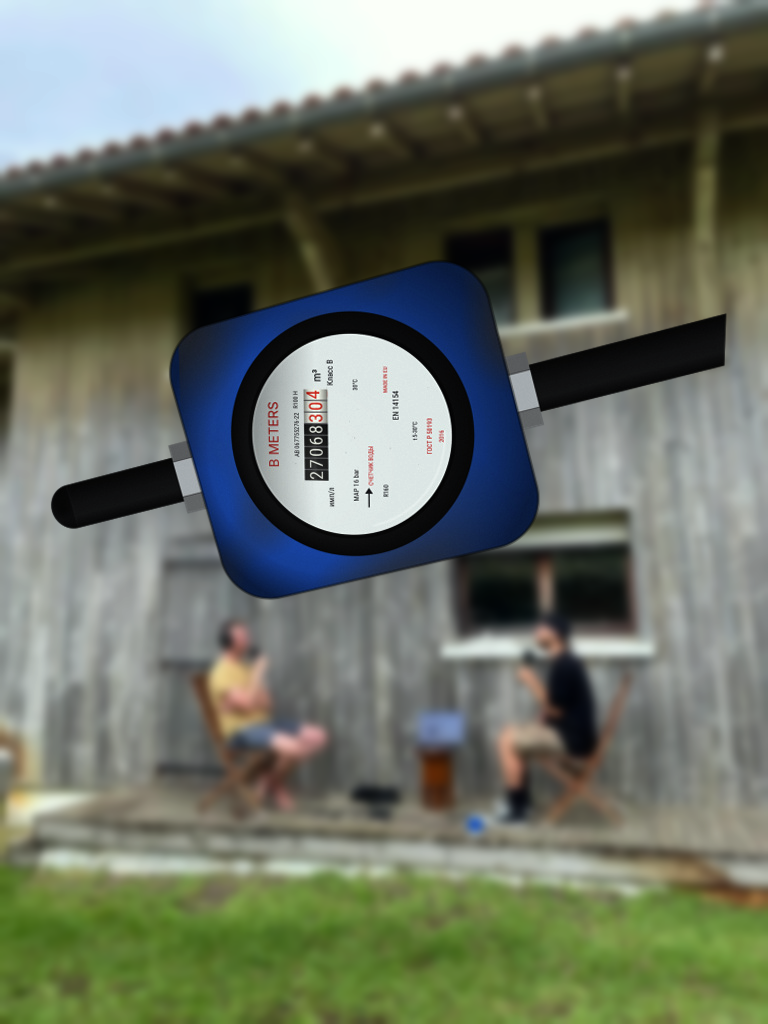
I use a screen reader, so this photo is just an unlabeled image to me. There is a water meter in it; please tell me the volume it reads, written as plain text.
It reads 27068.304 m³
